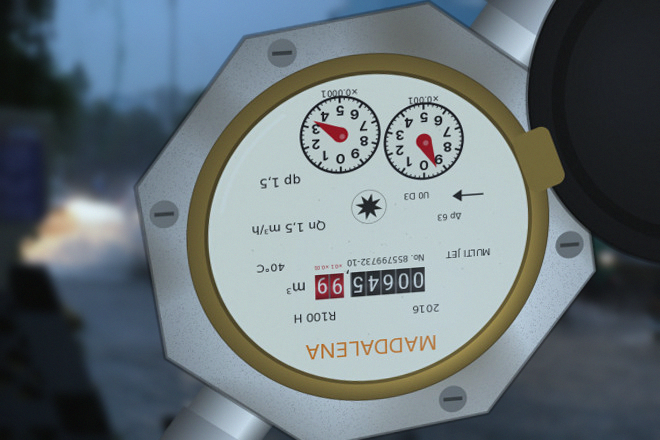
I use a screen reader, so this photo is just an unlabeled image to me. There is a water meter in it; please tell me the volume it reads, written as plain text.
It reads 645.9893 m³
